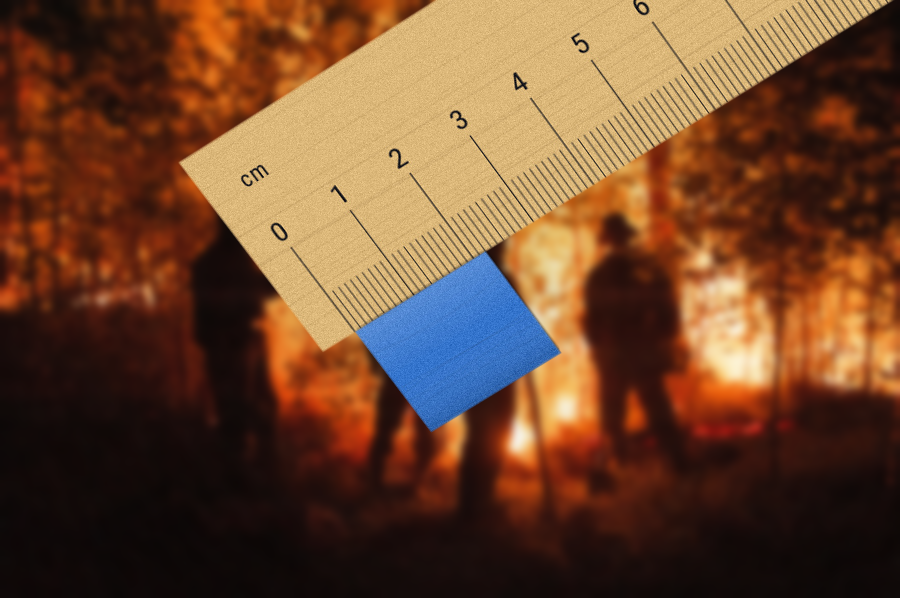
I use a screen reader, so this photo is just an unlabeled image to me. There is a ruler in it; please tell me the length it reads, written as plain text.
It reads 2.2 cm
